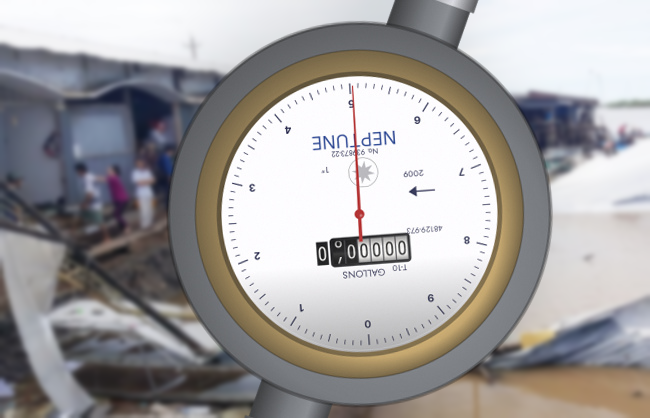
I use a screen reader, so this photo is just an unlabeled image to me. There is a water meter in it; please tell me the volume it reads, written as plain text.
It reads 75.0 gal
